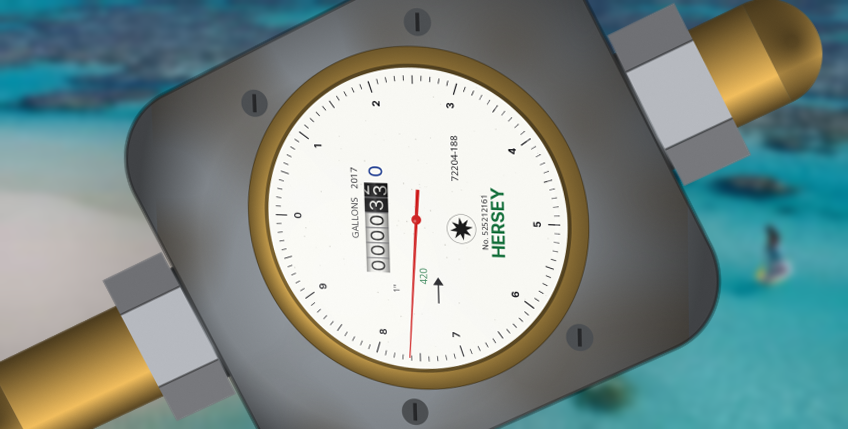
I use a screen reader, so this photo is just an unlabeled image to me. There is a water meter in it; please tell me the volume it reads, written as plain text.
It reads 327.6 gal
